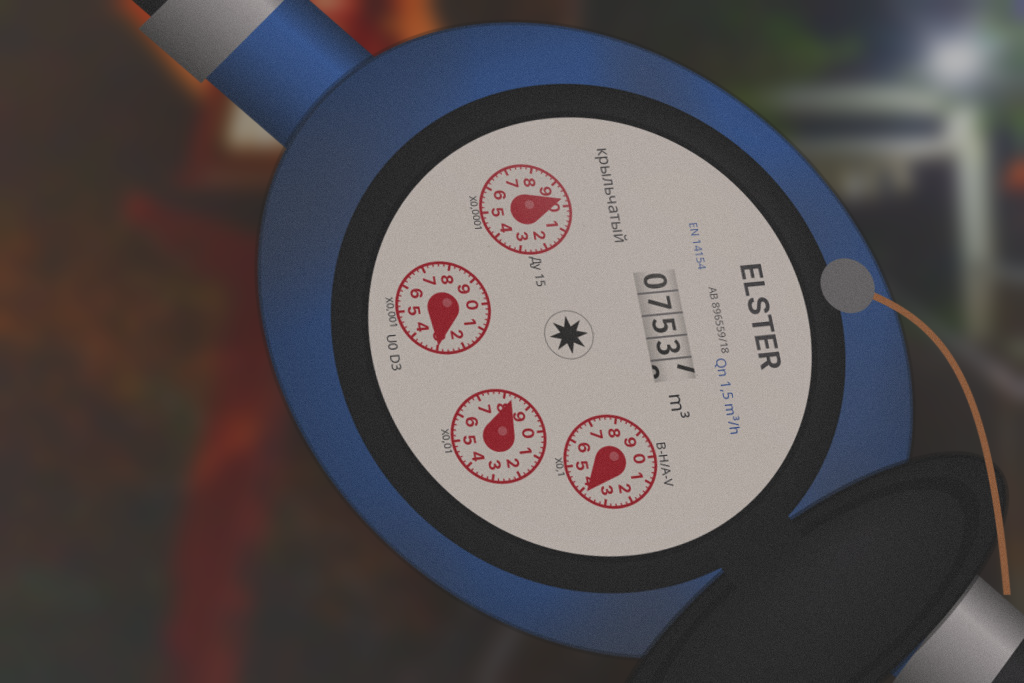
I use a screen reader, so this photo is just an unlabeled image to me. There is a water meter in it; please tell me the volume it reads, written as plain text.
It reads 7537.3829 m³
